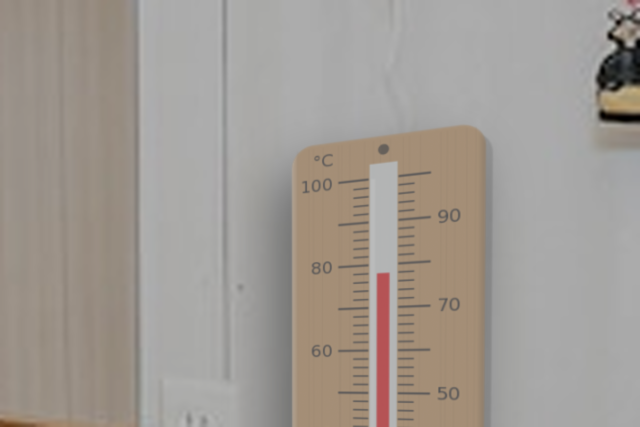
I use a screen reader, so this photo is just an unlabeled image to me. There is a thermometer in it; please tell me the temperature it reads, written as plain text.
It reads 78 °C
